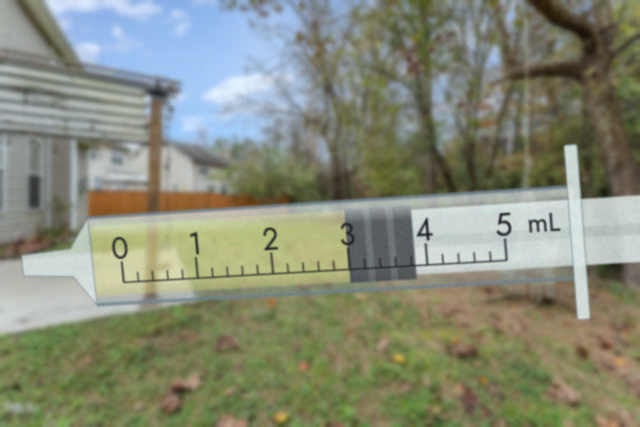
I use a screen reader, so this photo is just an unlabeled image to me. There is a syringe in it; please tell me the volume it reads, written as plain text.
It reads 3 mL
